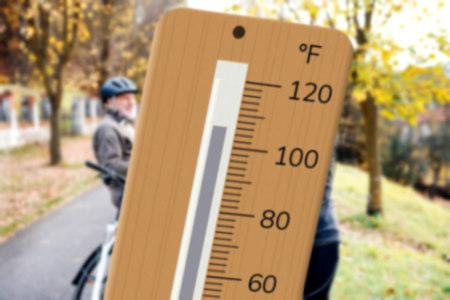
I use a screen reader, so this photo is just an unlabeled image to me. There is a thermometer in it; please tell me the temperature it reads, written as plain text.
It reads 106 °F
